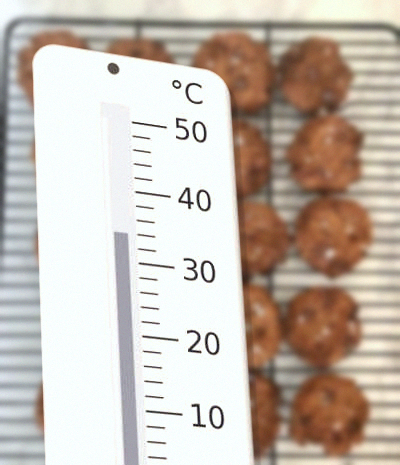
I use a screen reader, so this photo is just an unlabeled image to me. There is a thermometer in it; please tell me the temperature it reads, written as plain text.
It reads 34 °C
